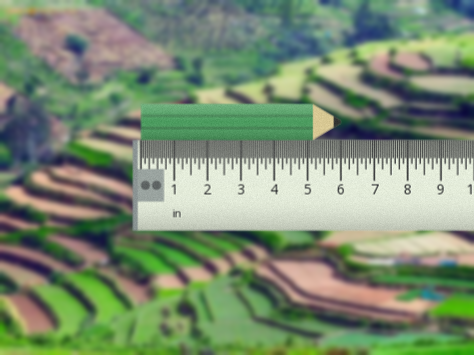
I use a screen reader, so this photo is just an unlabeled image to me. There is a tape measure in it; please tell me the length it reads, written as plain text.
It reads 6 in
